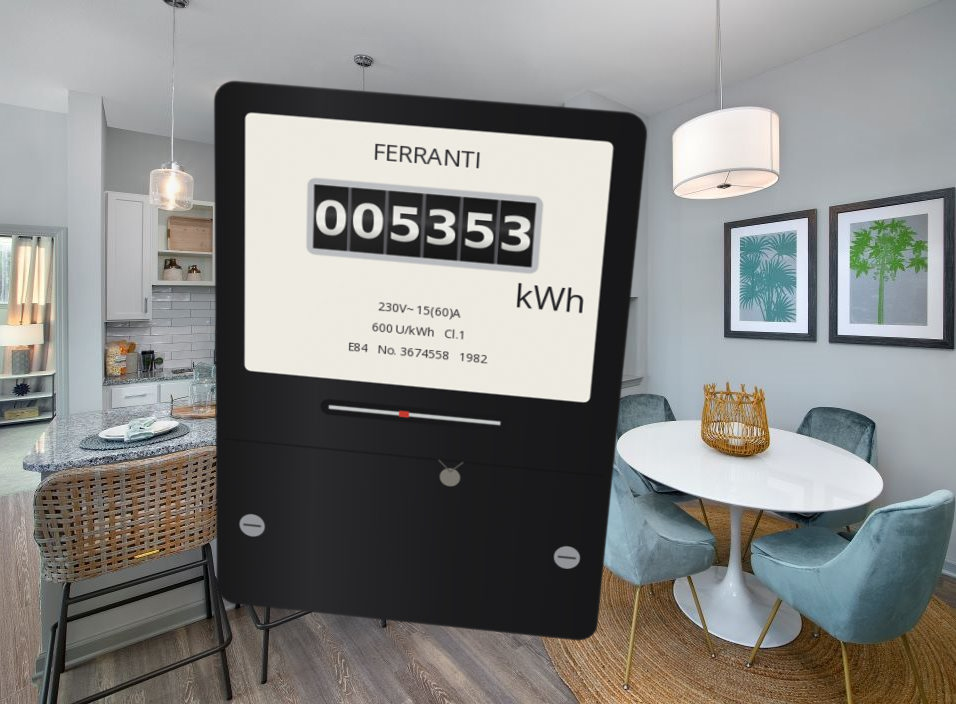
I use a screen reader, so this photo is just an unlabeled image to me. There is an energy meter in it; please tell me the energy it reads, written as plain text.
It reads 5353 kWh
